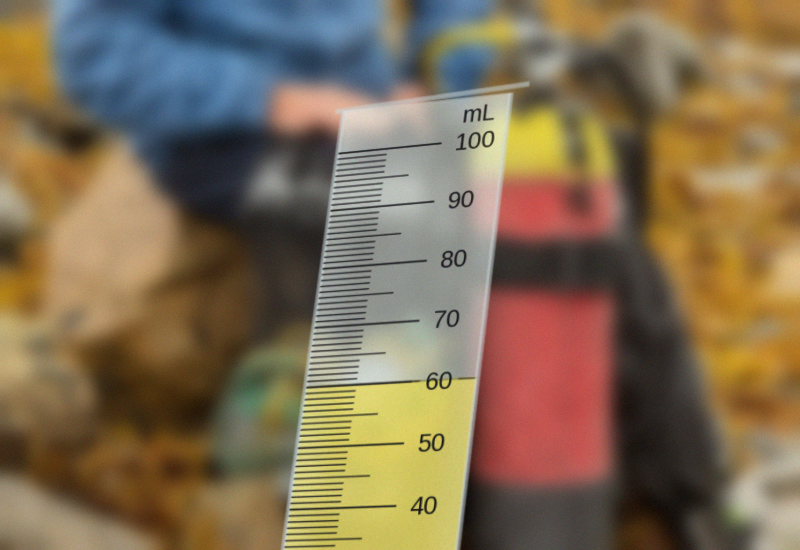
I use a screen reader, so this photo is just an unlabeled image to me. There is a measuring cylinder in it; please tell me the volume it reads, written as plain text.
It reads 60 mL
